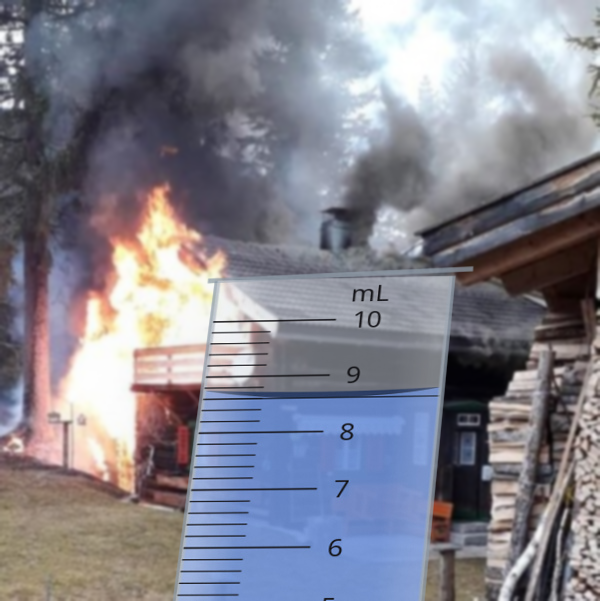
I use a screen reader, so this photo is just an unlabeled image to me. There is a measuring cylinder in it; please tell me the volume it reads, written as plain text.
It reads 8.6 mL
